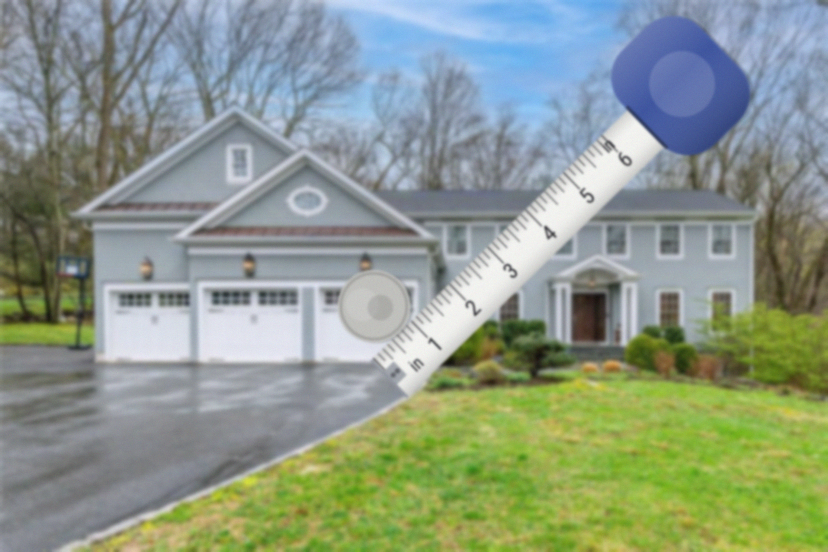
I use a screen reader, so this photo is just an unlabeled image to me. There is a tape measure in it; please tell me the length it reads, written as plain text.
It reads 1.375 in
